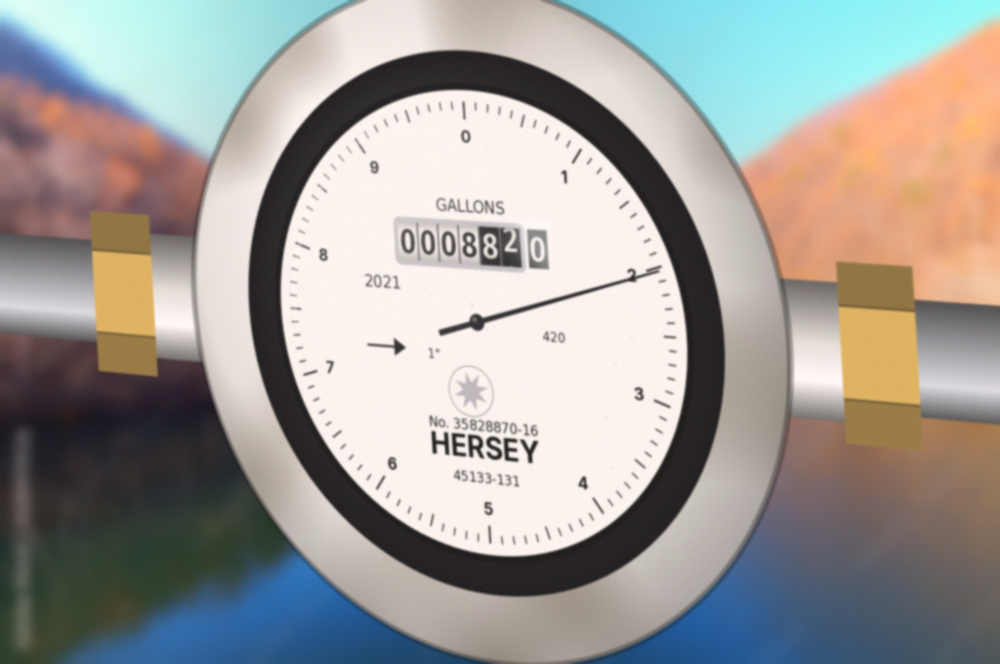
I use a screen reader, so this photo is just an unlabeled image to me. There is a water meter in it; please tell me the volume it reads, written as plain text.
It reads 8822.0 gal
